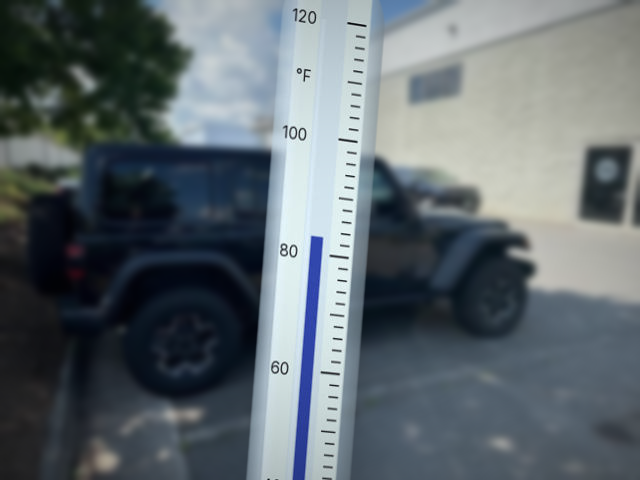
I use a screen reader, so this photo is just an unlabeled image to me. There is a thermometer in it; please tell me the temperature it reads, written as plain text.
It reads 83 °F
